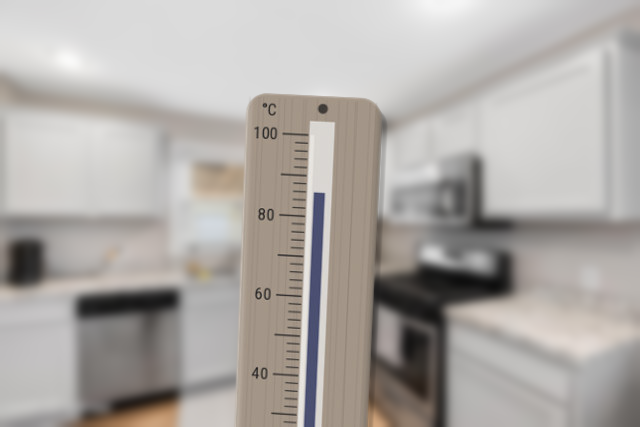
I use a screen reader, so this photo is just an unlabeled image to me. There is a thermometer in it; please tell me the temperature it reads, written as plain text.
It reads 86 °C
